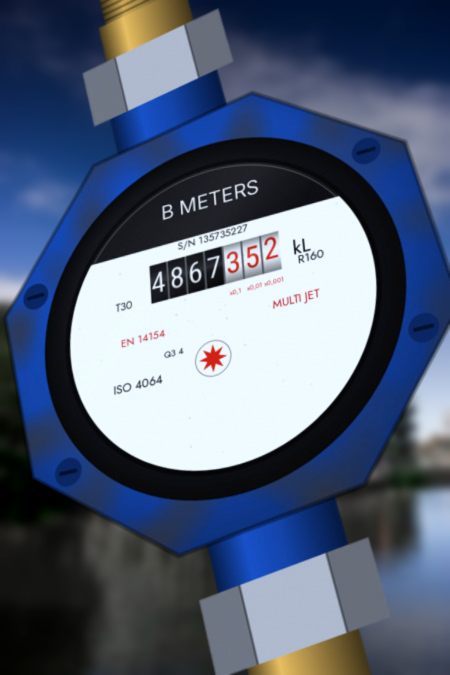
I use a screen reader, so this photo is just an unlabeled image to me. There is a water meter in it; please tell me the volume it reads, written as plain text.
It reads 4867.352 kL
